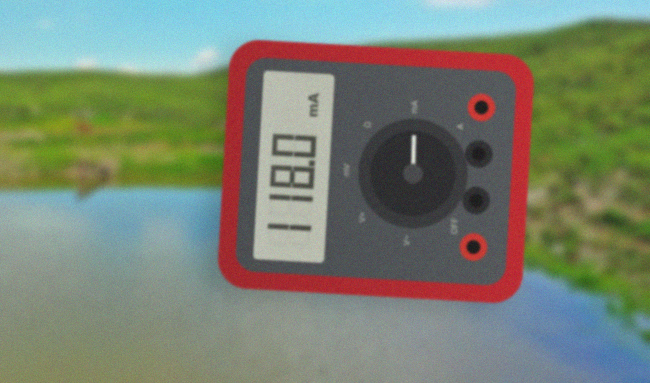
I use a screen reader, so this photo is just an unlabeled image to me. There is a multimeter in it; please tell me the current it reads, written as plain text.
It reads 118.0 mA
